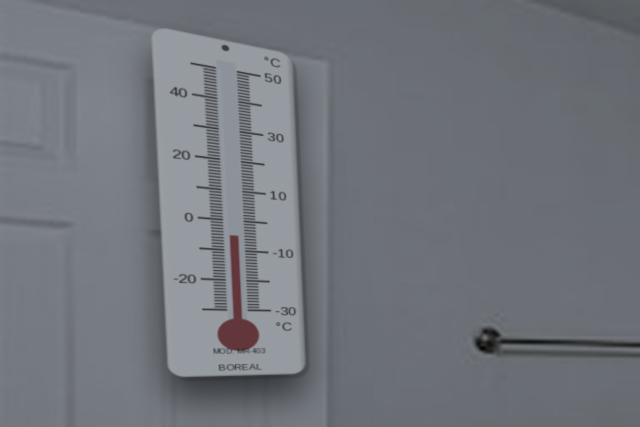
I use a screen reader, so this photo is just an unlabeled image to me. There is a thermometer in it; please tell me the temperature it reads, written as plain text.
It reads -5 °C
